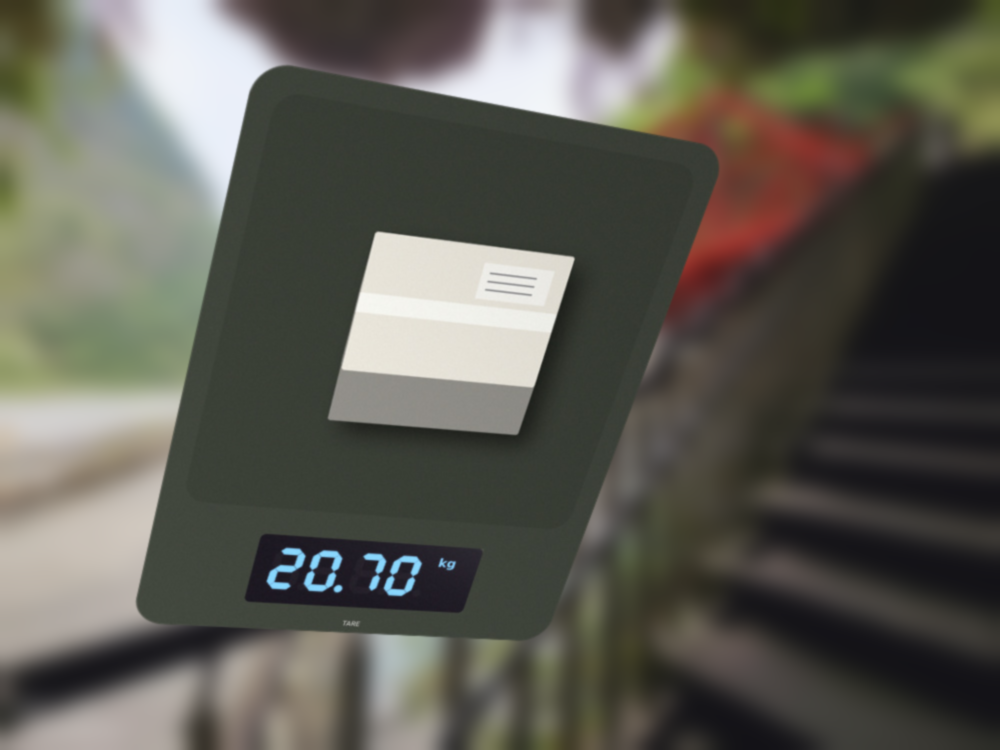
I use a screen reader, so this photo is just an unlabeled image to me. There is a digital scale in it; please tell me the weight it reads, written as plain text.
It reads 20.70 kg
